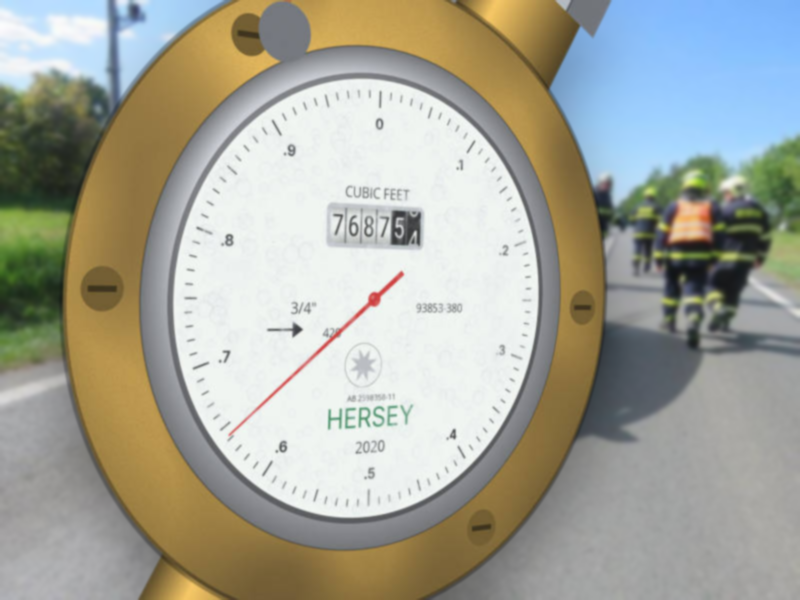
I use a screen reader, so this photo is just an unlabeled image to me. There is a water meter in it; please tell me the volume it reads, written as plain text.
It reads 768753.64 ft³
